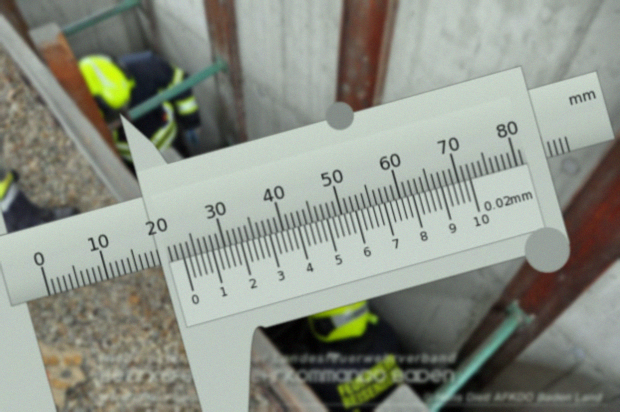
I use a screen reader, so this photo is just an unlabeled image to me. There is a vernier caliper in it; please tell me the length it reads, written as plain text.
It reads 23.0 mm
